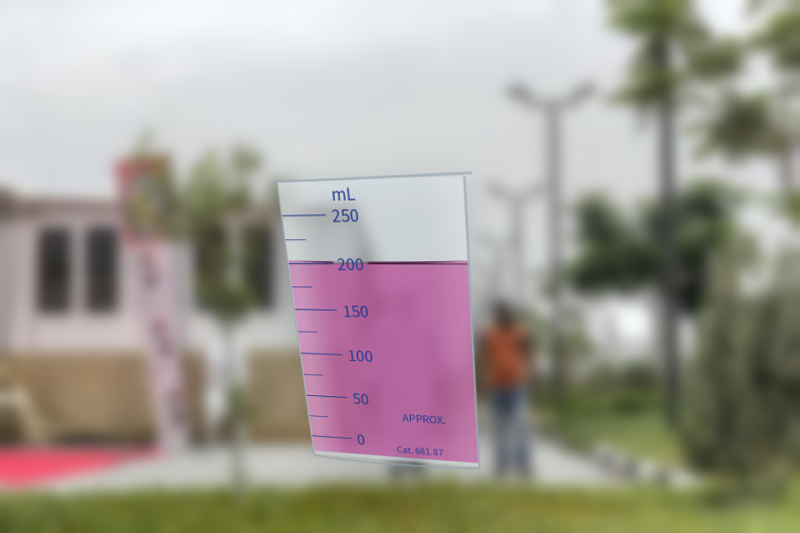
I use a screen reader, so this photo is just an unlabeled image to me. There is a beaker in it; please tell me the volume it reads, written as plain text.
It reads 200 mL
